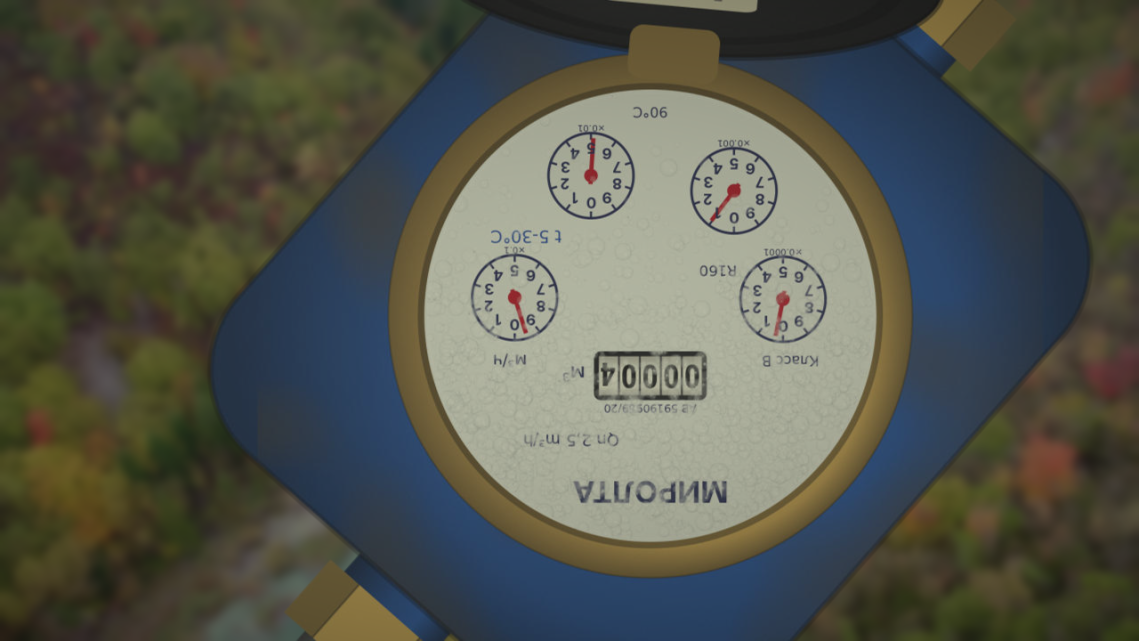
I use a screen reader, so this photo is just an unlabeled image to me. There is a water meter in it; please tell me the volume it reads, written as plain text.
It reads 3.9510 m³
